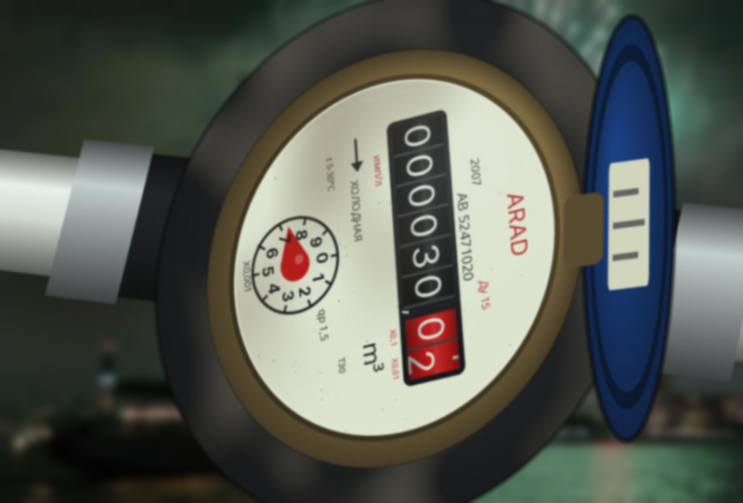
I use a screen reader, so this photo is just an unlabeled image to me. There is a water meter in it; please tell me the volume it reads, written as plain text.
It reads 30.017 m³
